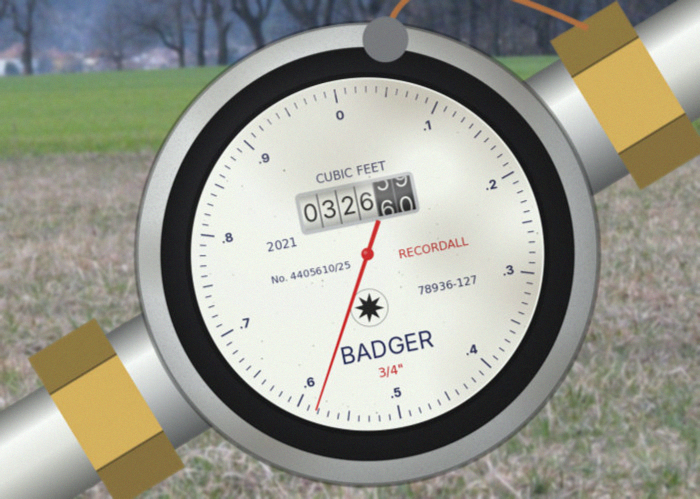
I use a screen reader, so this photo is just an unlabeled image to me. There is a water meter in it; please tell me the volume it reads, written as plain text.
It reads 32659.58 ft³
